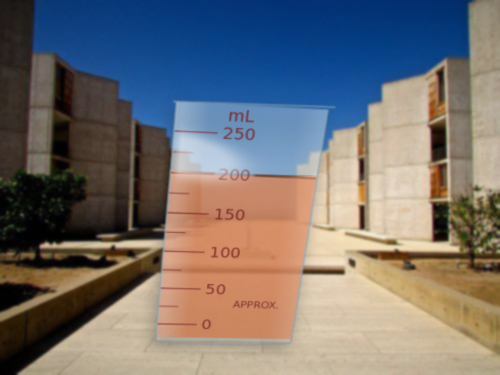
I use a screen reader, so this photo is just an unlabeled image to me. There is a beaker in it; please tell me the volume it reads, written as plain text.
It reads 200 mL
